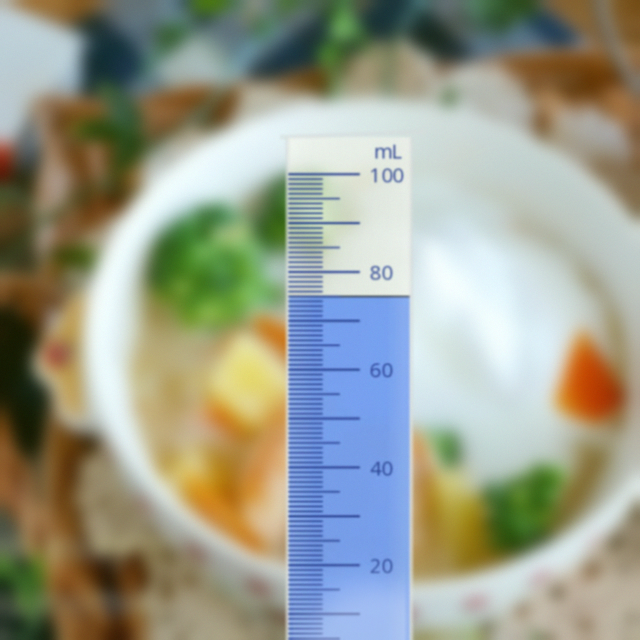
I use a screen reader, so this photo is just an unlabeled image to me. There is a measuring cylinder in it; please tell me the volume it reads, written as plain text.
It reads 75 mL
